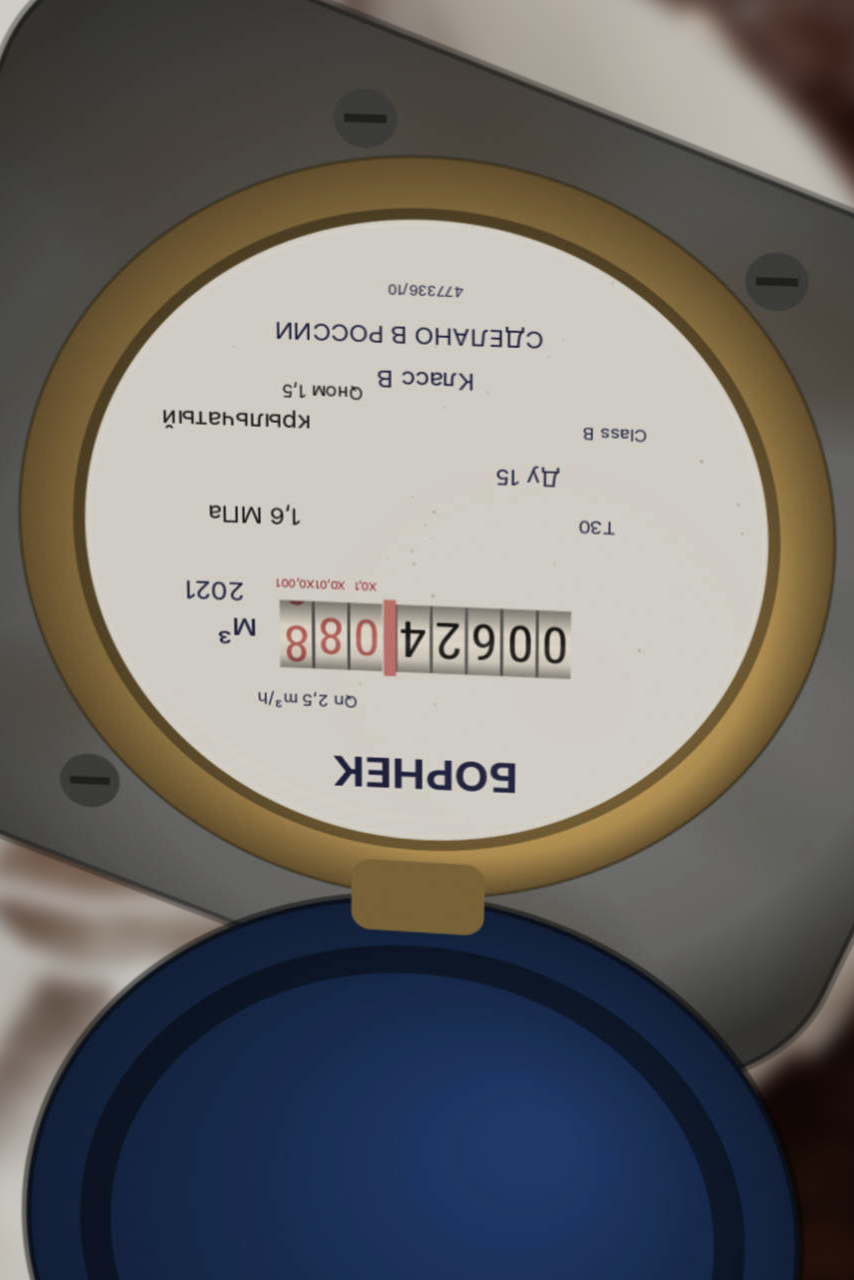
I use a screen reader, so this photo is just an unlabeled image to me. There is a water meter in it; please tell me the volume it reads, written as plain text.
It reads 624.088 m³
